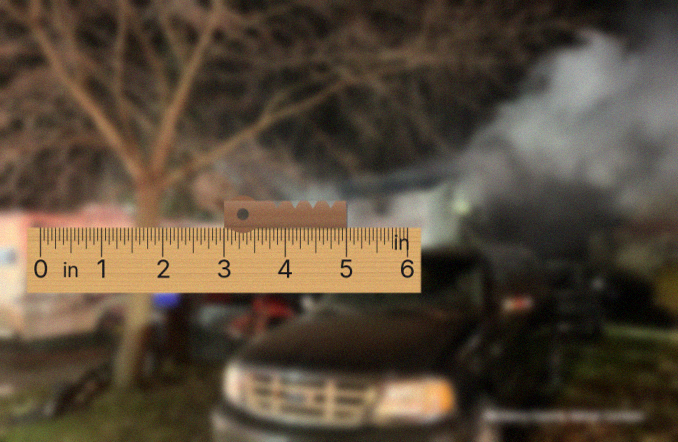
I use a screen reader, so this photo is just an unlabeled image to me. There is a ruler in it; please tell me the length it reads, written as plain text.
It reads 2 in
